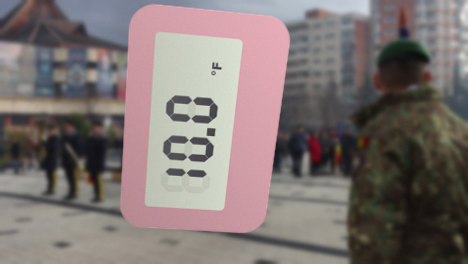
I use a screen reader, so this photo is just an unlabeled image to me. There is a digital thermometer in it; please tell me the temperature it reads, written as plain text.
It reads 10.0 °F
